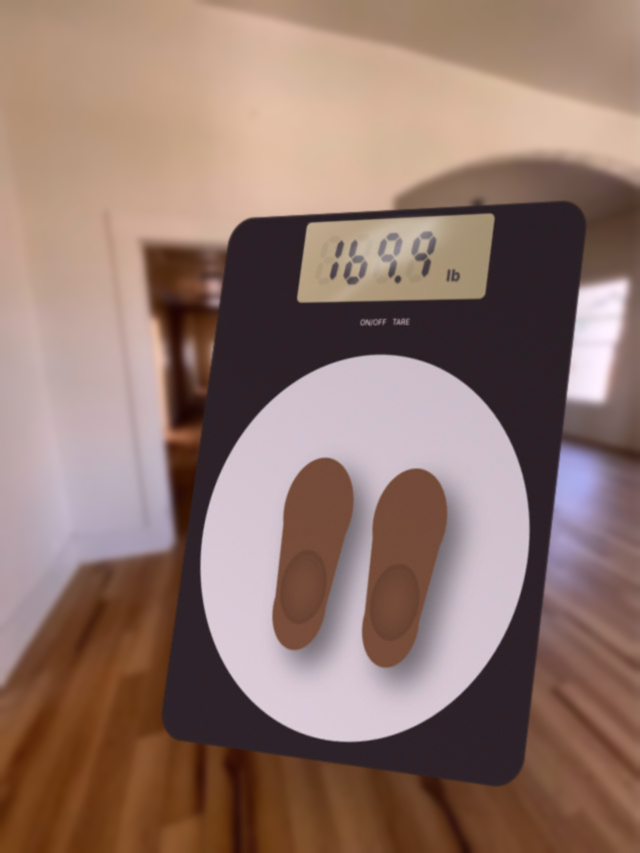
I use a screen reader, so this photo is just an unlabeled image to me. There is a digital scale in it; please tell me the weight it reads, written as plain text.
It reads 169.9 lb
